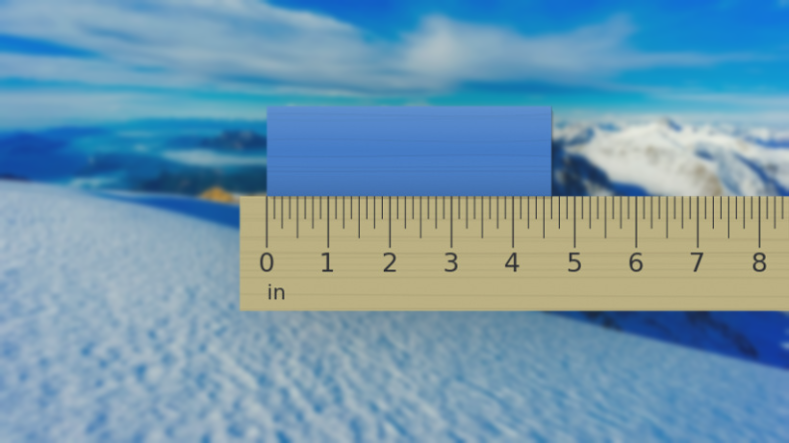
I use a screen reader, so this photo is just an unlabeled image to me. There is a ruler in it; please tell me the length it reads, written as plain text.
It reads 4.625 in
